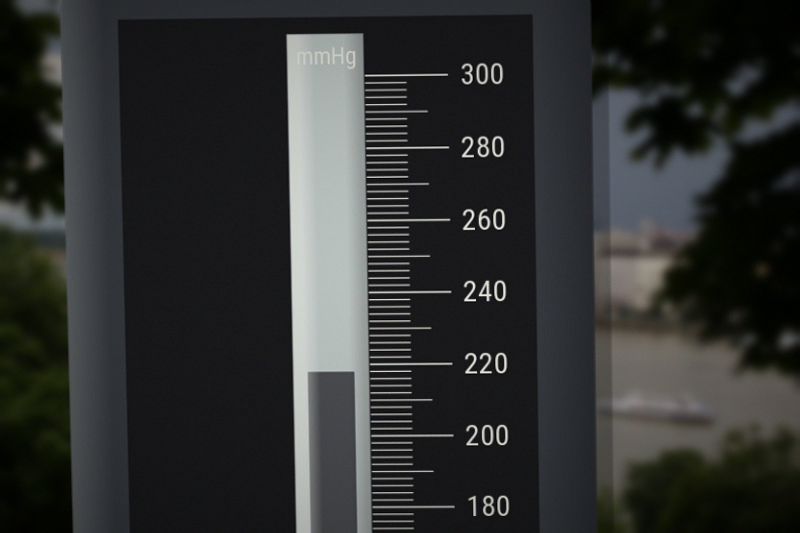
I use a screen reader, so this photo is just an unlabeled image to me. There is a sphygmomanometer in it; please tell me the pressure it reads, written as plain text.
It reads 218 mmHg
